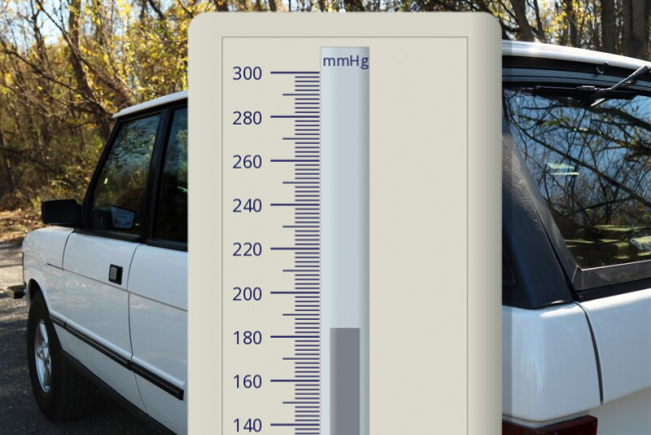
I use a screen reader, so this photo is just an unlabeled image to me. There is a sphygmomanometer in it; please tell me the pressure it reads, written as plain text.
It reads 184 mmHg
